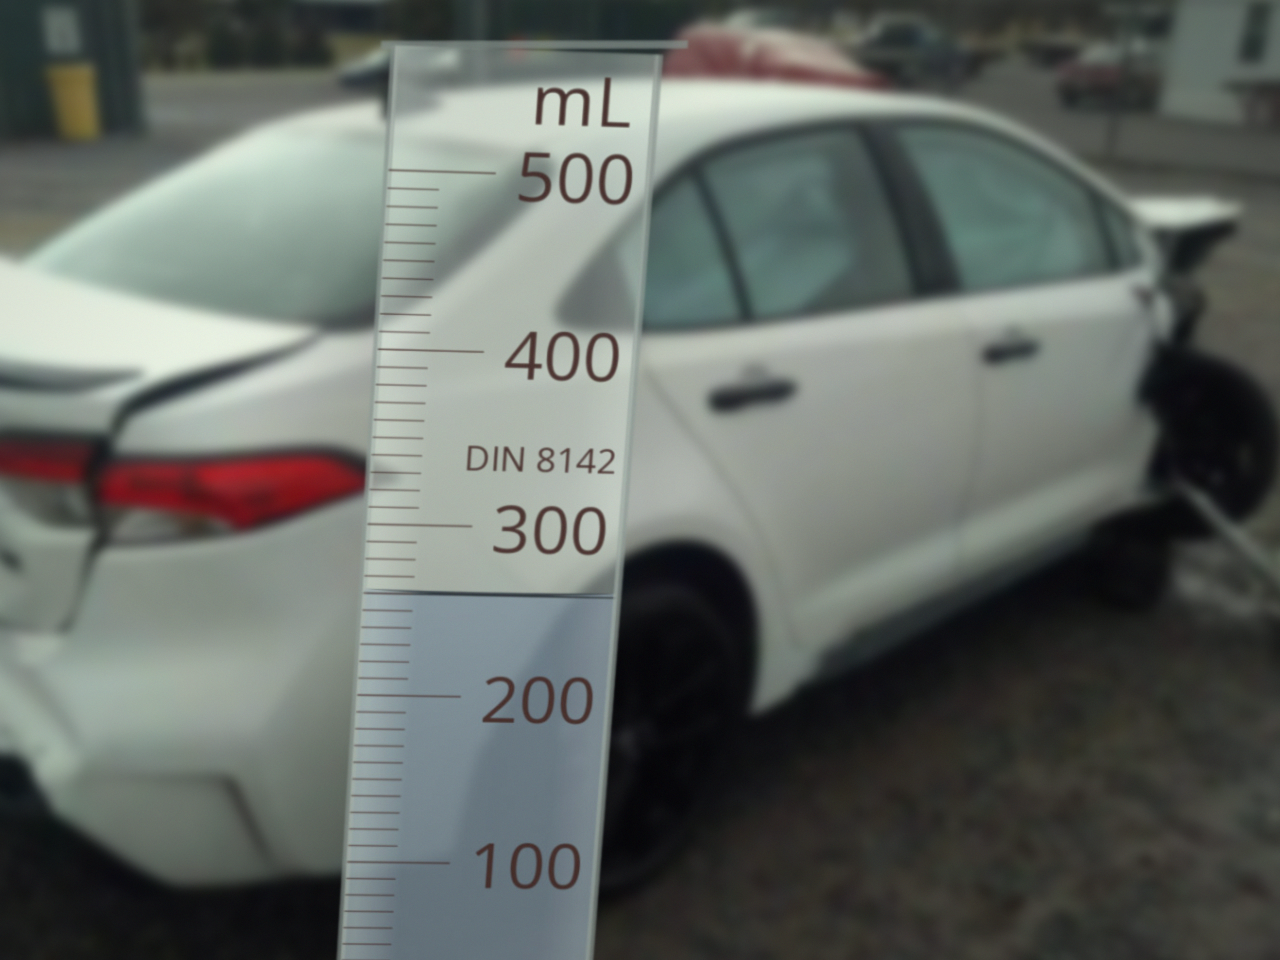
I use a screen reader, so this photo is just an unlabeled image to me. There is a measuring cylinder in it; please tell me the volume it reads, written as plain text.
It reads 260 mL
